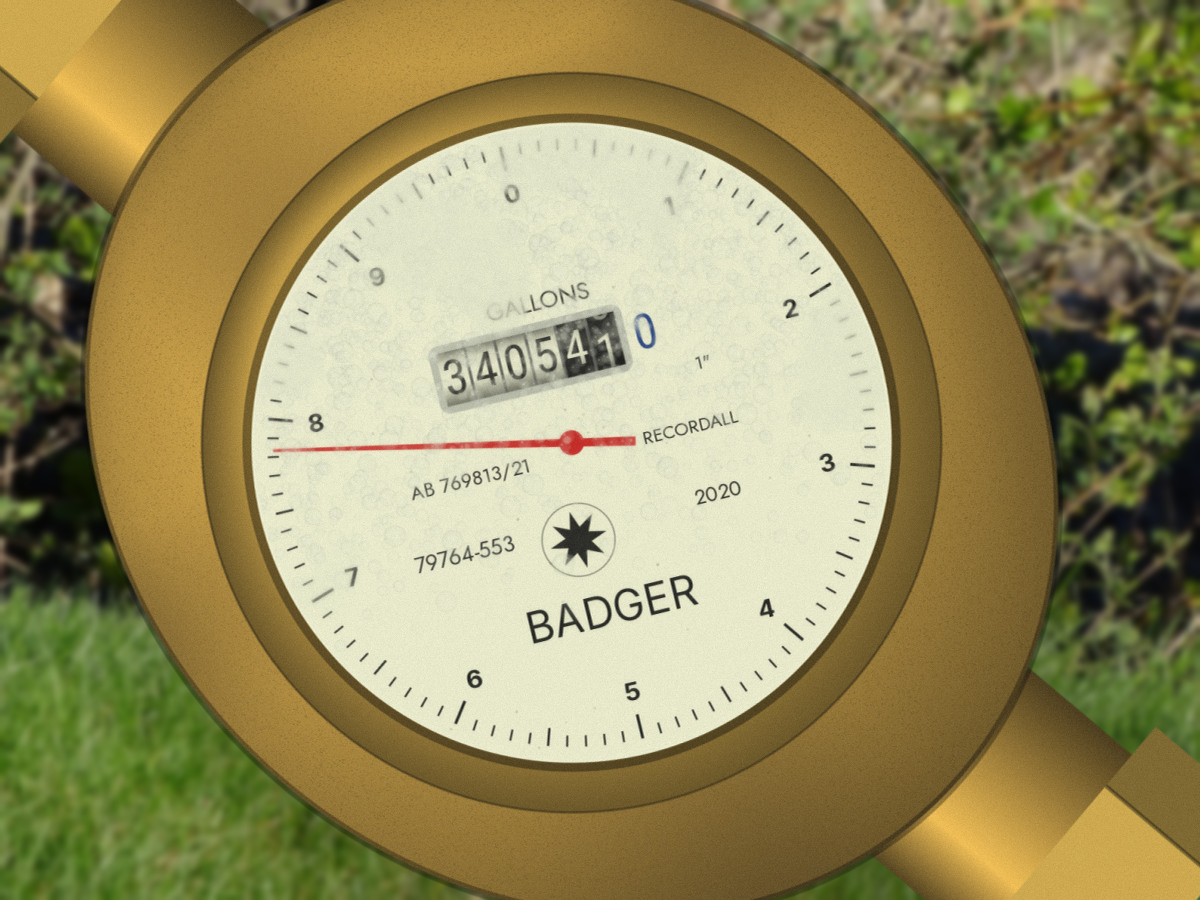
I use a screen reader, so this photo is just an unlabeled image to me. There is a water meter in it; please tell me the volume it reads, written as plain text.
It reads 3405407.8 gal
